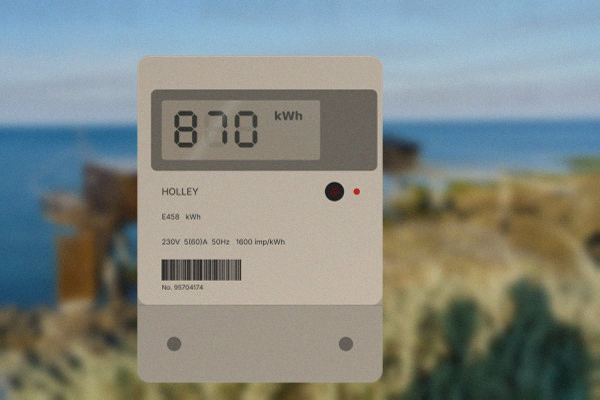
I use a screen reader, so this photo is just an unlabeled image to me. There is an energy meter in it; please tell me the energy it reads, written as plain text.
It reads 870 kWh
